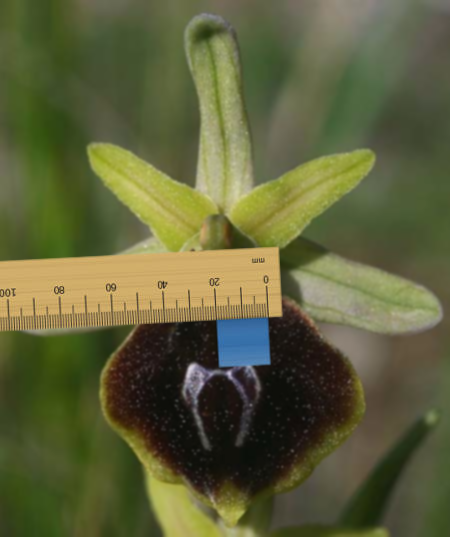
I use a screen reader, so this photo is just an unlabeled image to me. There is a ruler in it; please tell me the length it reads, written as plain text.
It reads 20 mm
